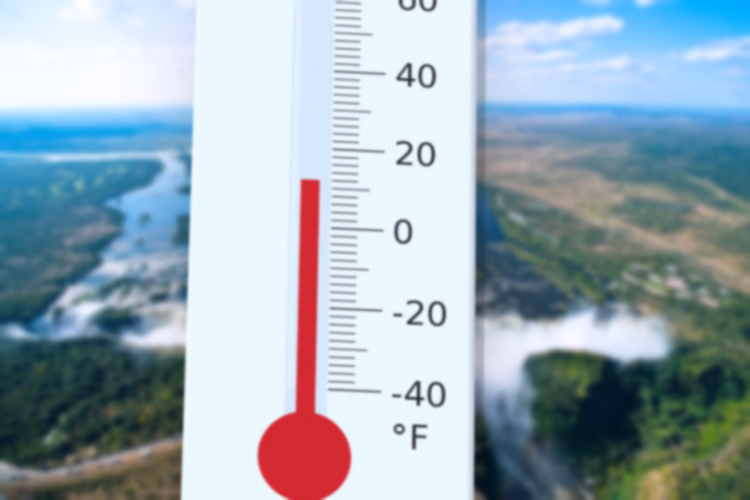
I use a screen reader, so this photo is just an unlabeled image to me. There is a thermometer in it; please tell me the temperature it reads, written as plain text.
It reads 12 °F
